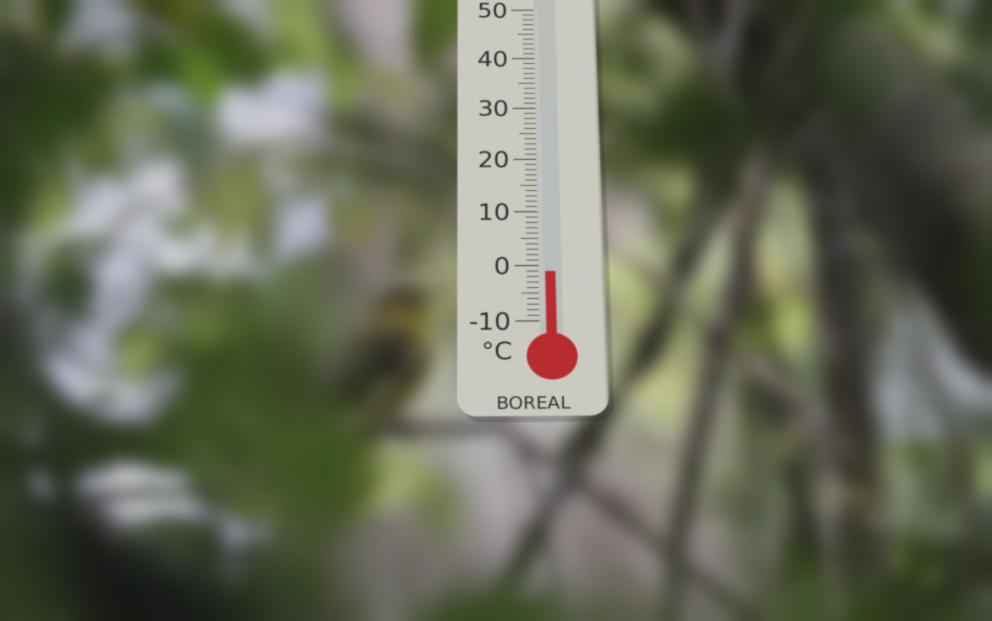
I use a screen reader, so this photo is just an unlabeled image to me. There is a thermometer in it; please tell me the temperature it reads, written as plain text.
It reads -1 °C
